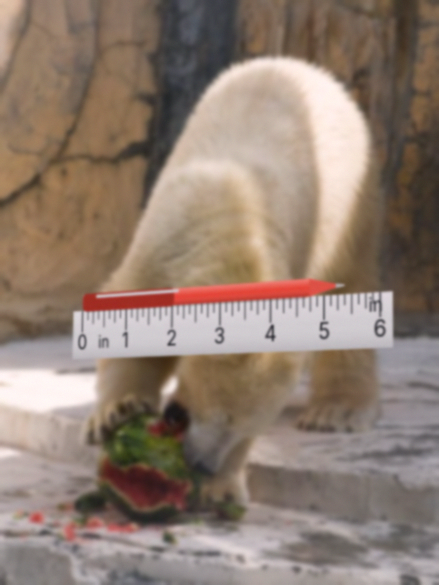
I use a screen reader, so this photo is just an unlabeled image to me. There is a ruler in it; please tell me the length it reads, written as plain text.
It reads 5.375 in
